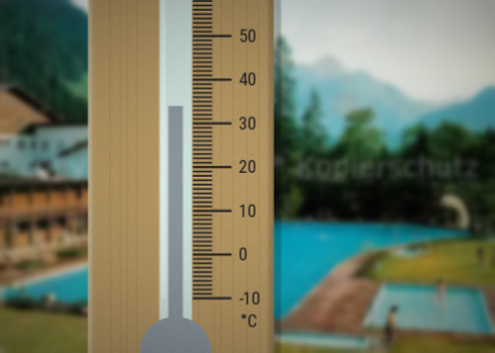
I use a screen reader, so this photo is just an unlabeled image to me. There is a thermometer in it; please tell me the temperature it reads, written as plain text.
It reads 34 °C
